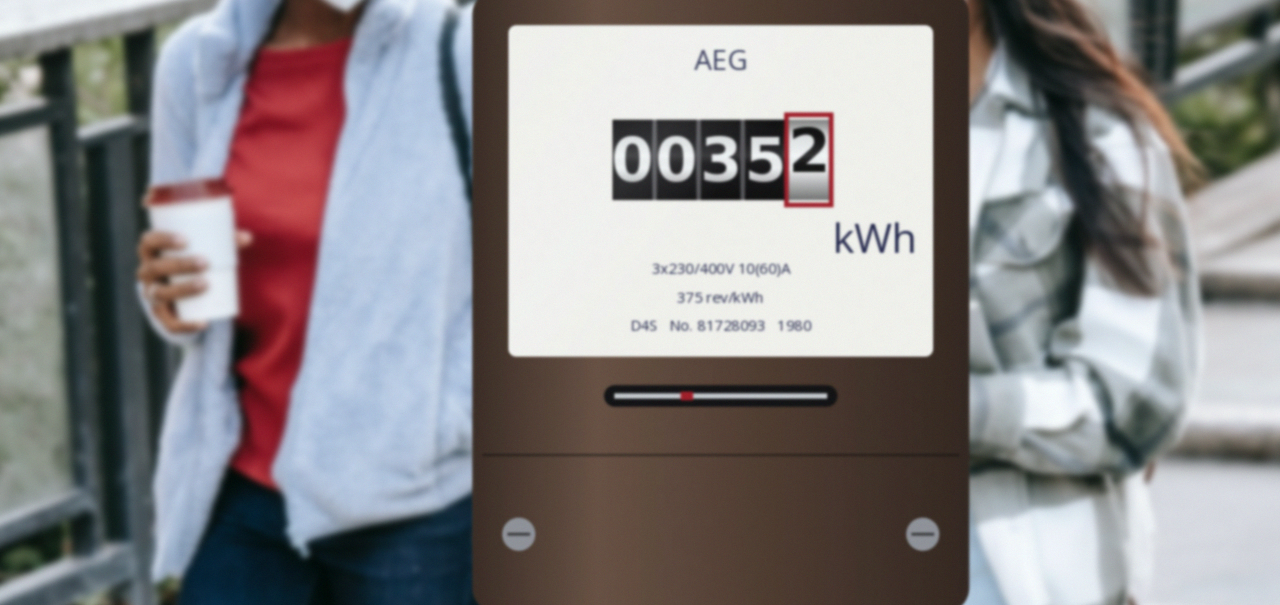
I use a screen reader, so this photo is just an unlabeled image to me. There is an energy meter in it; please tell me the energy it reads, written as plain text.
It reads 35.2 kWh
